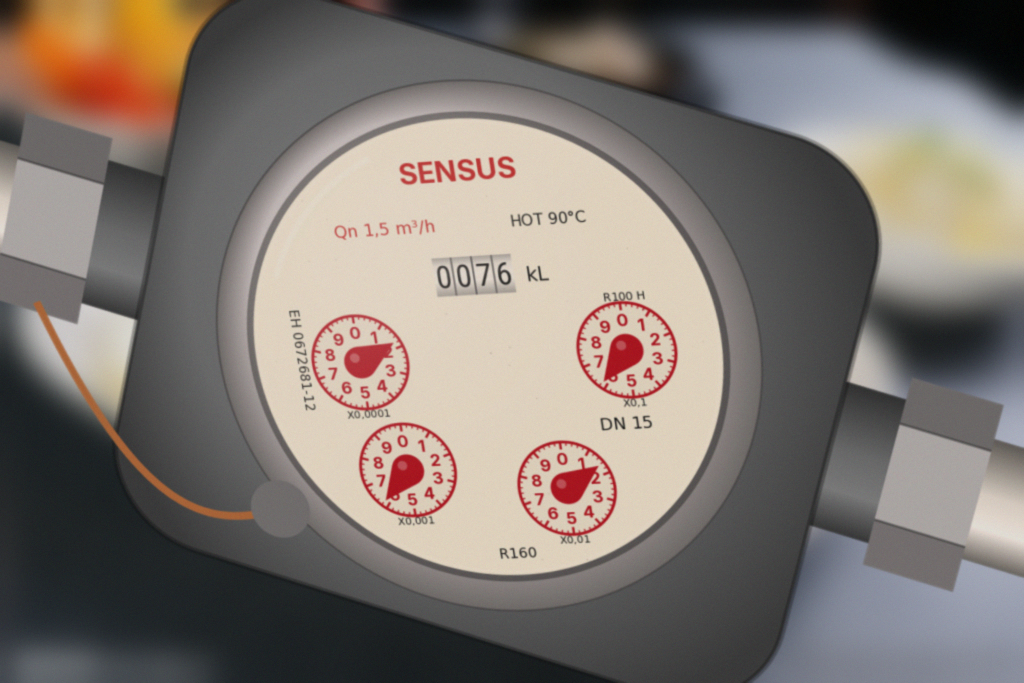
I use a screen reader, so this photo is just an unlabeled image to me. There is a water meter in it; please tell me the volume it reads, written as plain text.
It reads 76.6161 kL
